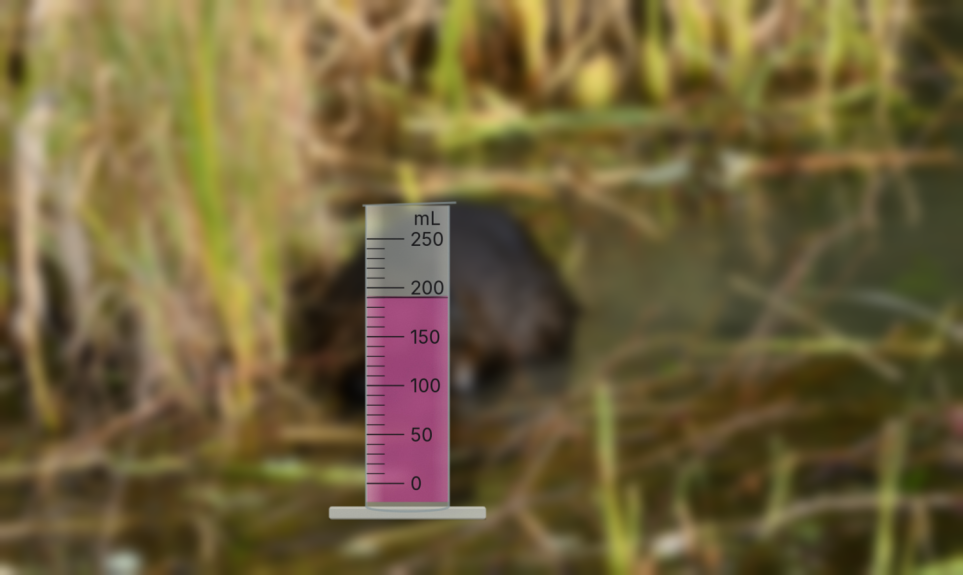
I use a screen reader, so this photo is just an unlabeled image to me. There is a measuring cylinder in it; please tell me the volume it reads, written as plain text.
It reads 190 mL
